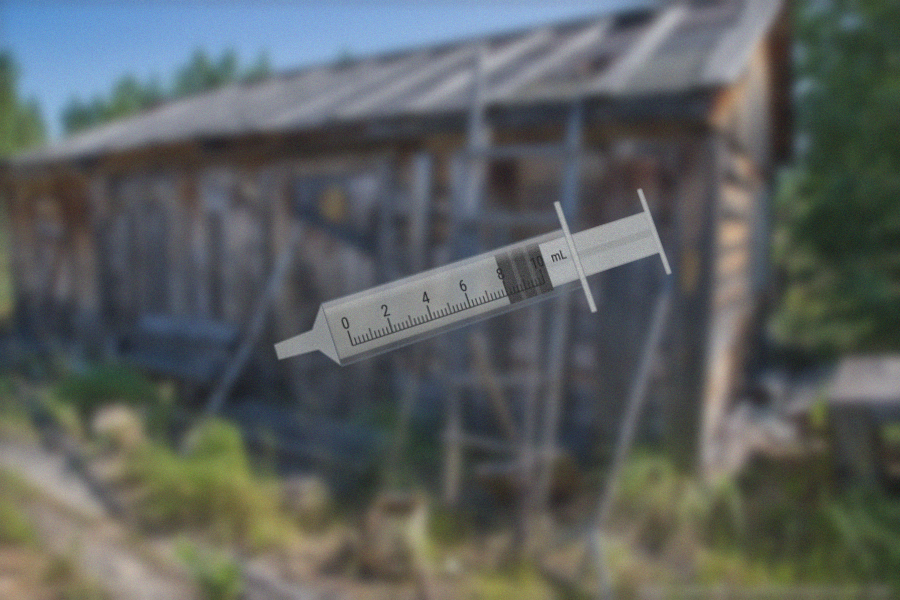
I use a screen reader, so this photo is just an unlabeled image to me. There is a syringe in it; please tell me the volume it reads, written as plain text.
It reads 8 mL
